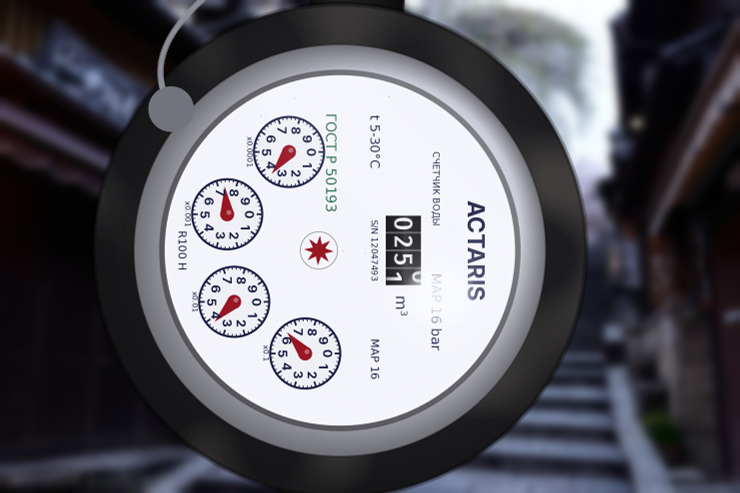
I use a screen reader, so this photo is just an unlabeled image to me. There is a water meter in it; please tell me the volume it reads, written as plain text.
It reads 250.6373 m³
